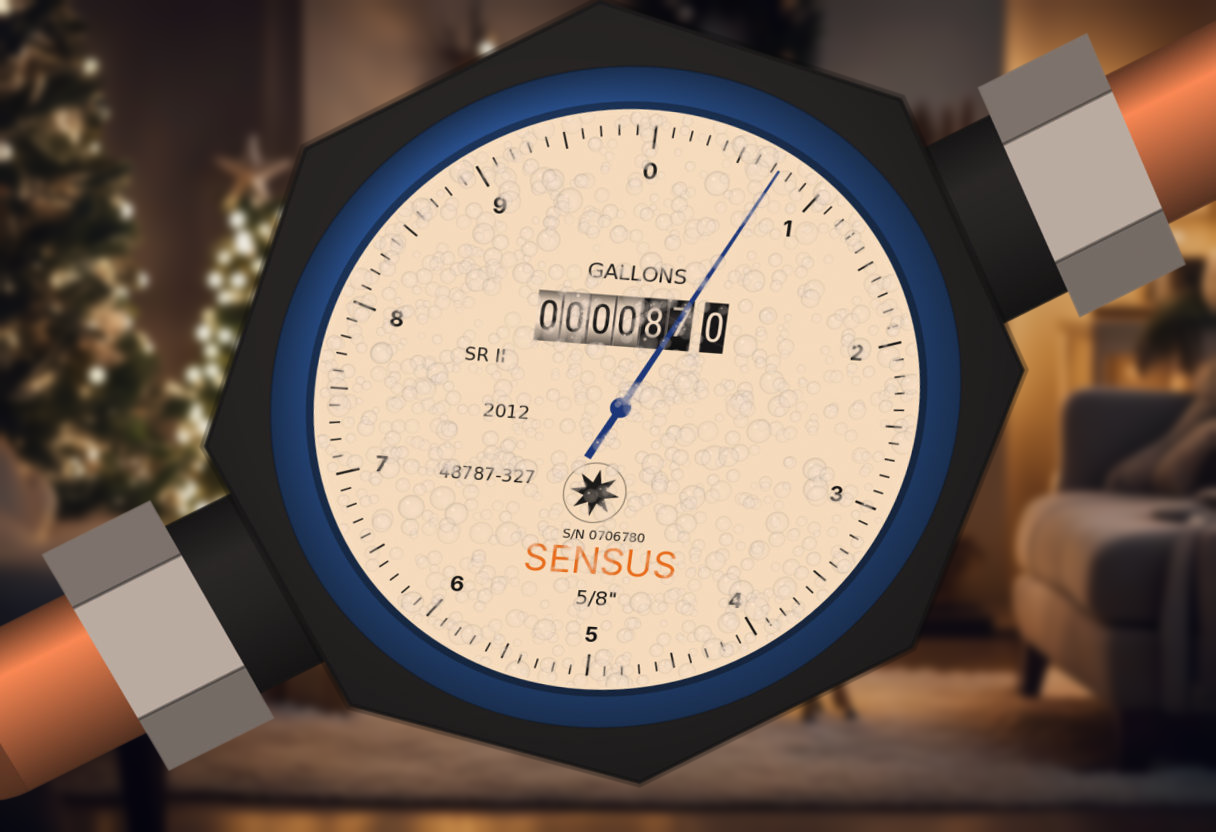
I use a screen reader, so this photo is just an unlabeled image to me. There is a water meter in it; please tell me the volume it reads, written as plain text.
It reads 870.7 gal
